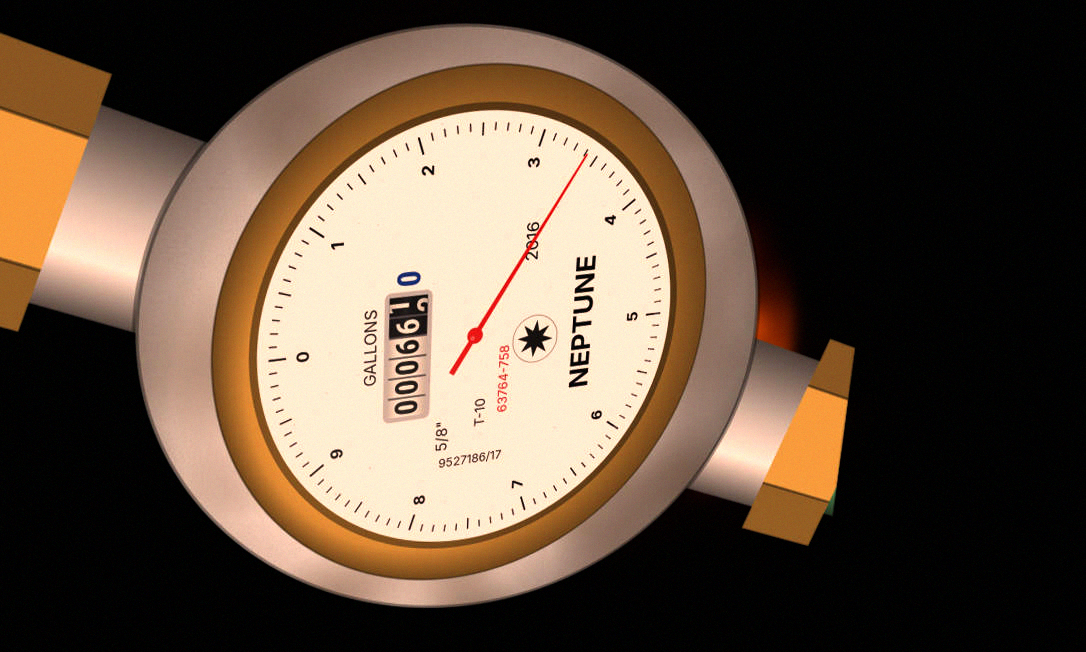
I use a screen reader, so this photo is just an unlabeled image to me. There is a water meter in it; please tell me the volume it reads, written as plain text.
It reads 6613.4 gal
